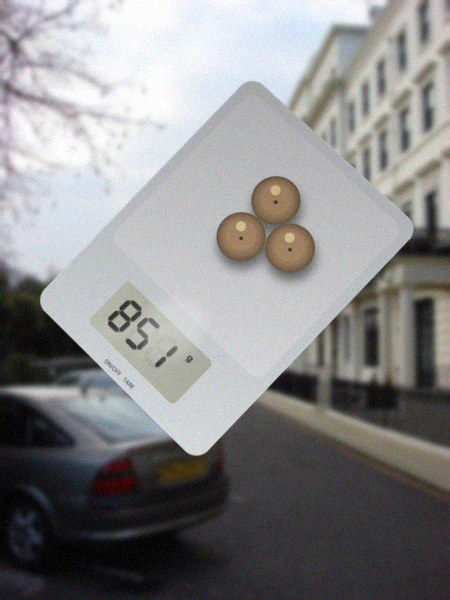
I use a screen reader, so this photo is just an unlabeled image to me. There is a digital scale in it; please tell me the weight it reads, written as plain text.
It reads 851 g
